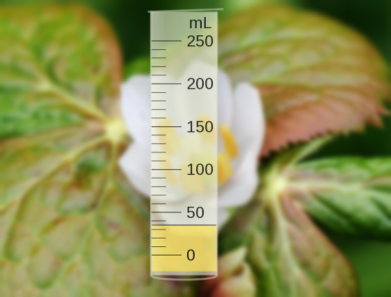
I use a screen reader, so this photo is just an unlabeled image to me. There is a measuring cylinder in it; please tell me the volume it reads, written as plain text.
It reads 35 mL
